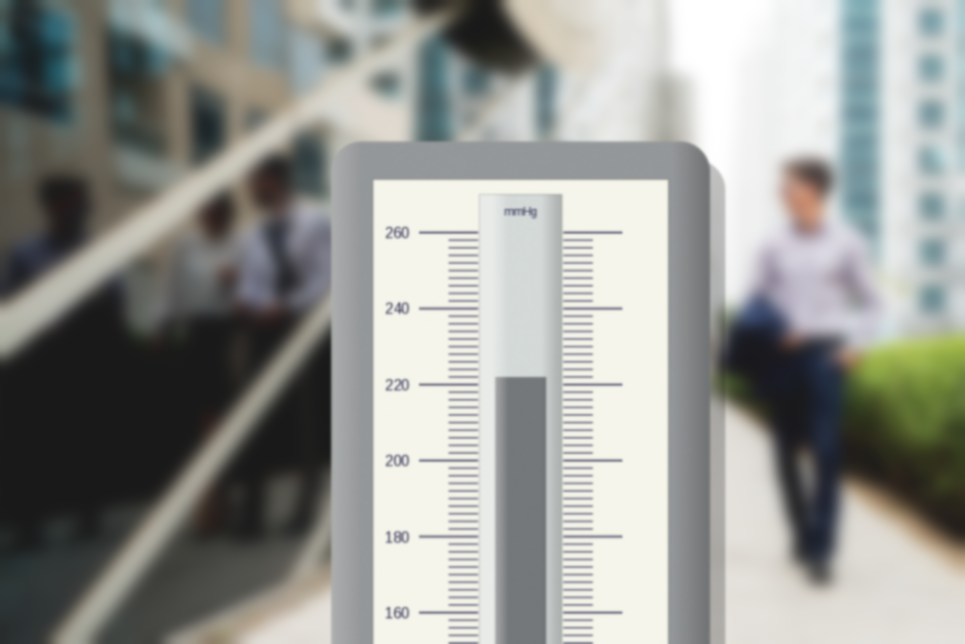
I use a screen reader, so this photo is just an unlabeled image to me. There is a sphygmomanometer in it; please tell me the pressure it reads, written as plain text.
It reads 222 mmHg
